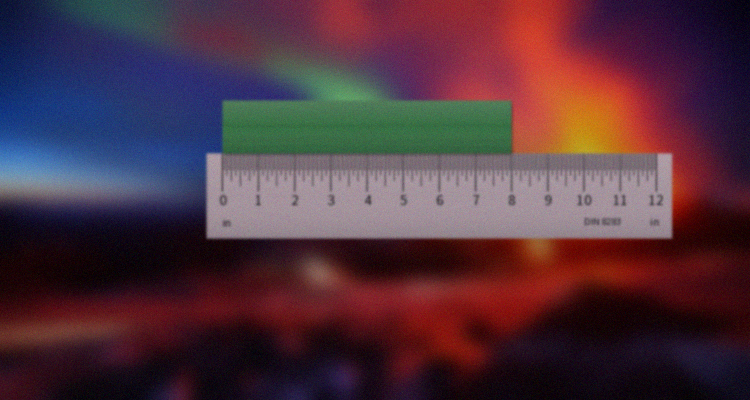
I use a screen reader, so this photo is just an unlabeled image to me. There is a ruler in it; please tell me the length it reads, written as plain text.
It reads 8 in
